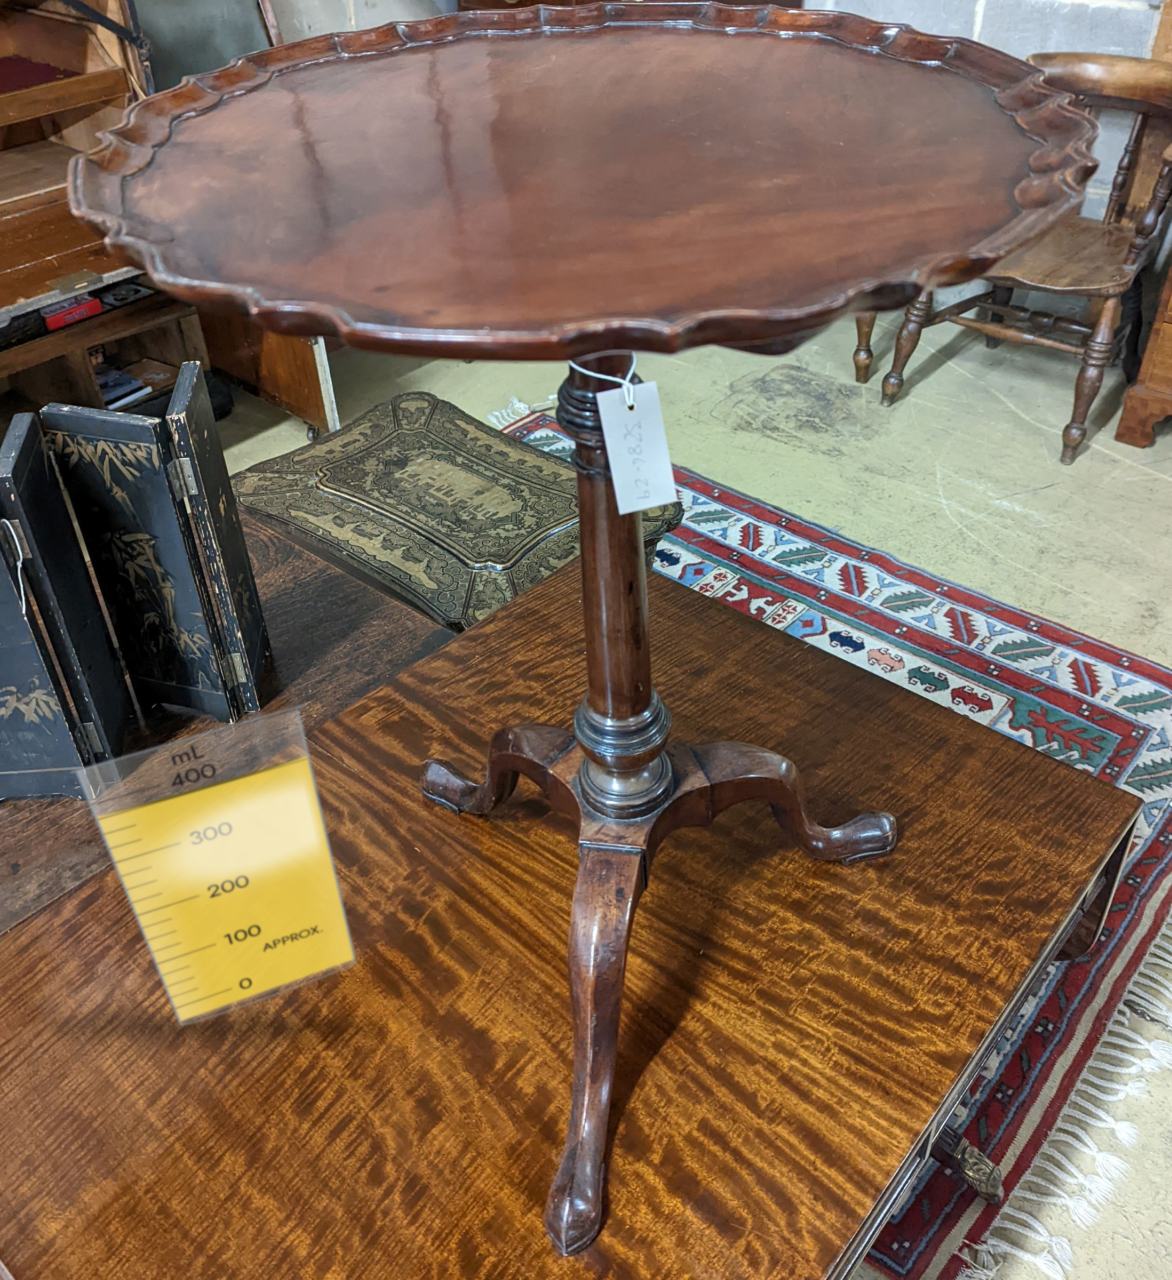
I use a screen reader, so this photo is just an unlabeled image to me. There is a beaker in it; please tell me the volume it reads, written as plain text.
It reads 375 mL
